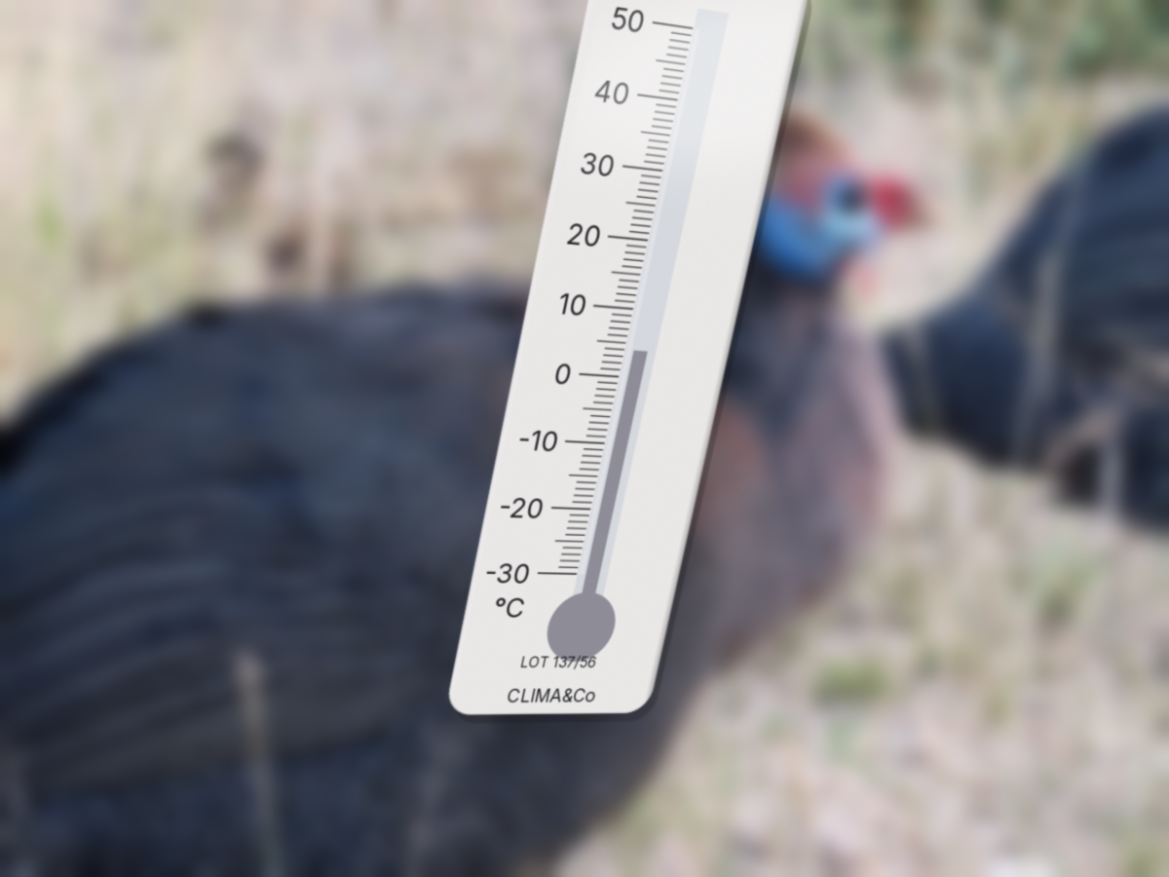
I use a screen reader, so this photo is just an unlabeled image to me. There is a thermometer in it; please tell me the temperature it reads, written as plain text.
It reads 4 °C
